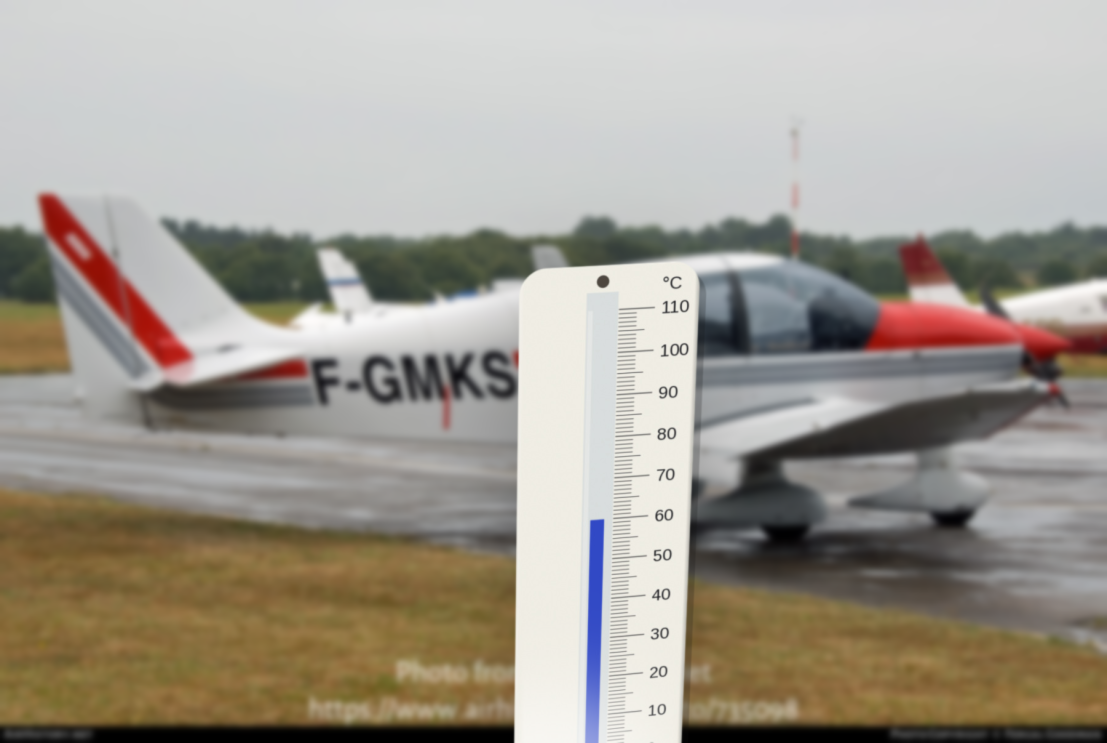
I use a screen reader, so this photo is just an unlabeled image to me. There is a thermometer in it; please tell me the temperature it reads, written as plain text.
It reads 60 °C
